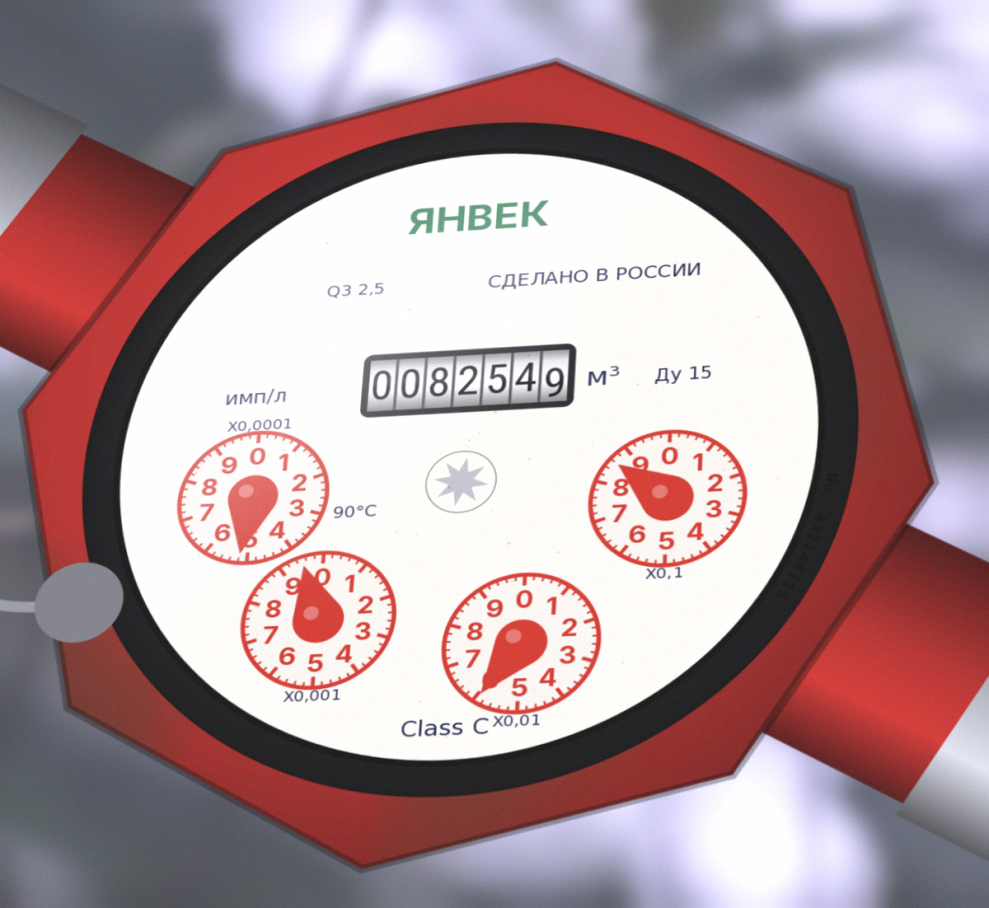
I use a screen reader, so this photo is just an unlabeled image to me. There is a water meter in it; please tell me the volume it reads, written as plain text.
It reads 82548.8595 m³
